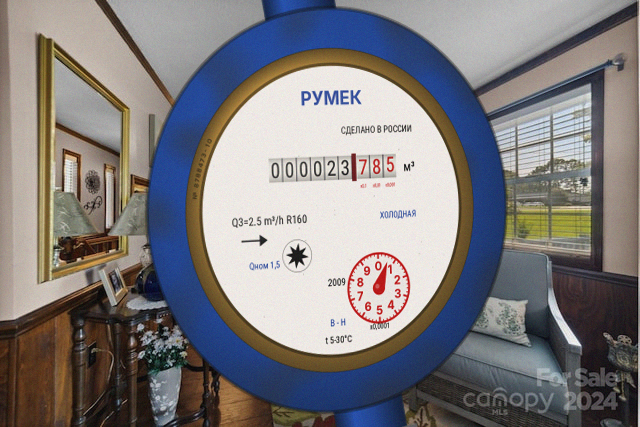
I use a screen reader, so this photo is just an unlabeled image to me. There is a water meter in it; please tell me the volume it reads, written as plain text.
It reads 23.7850 m³
